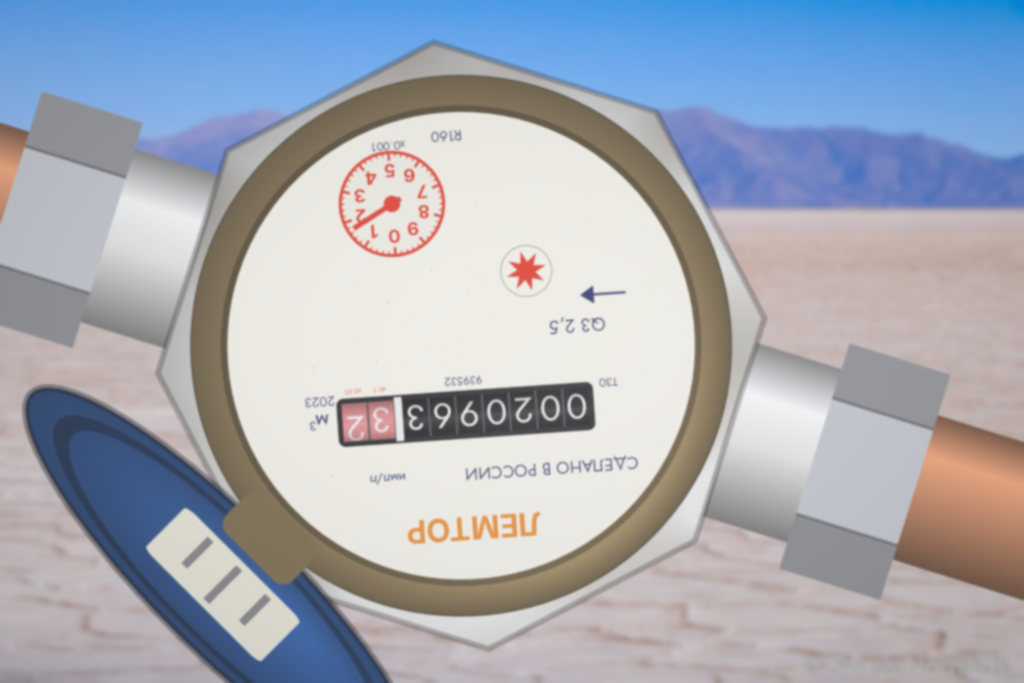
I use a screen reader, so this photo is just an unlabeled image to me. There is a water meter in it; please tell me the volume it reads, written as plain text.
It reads 20963.321 m³
